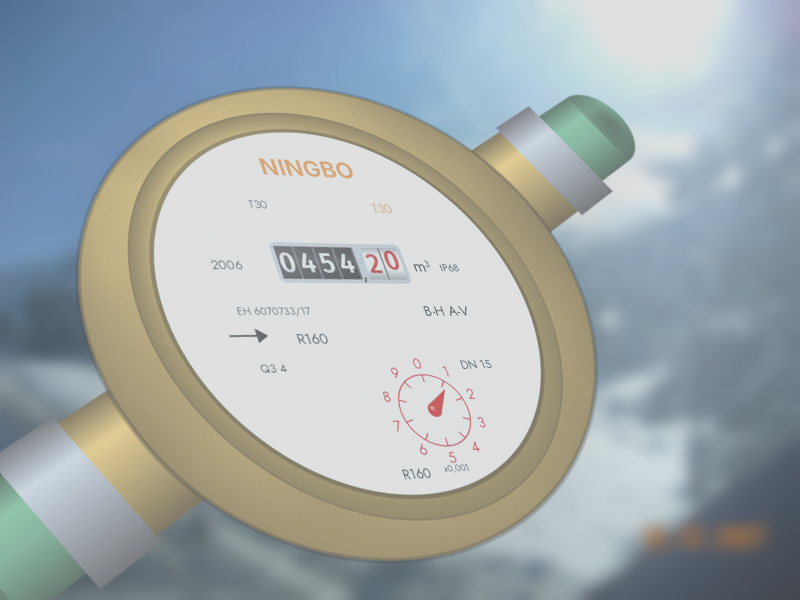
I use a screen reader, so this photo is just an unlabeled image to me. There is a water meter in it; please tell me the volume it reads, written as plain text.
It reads 454.201 m³
